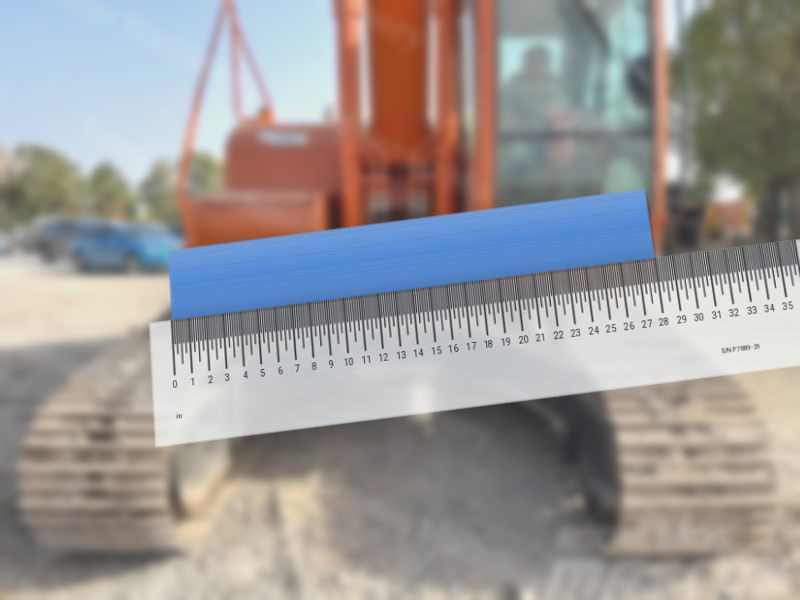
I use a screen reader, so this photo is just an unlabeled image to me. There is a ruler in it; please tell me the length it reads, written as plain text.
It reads 28 in
